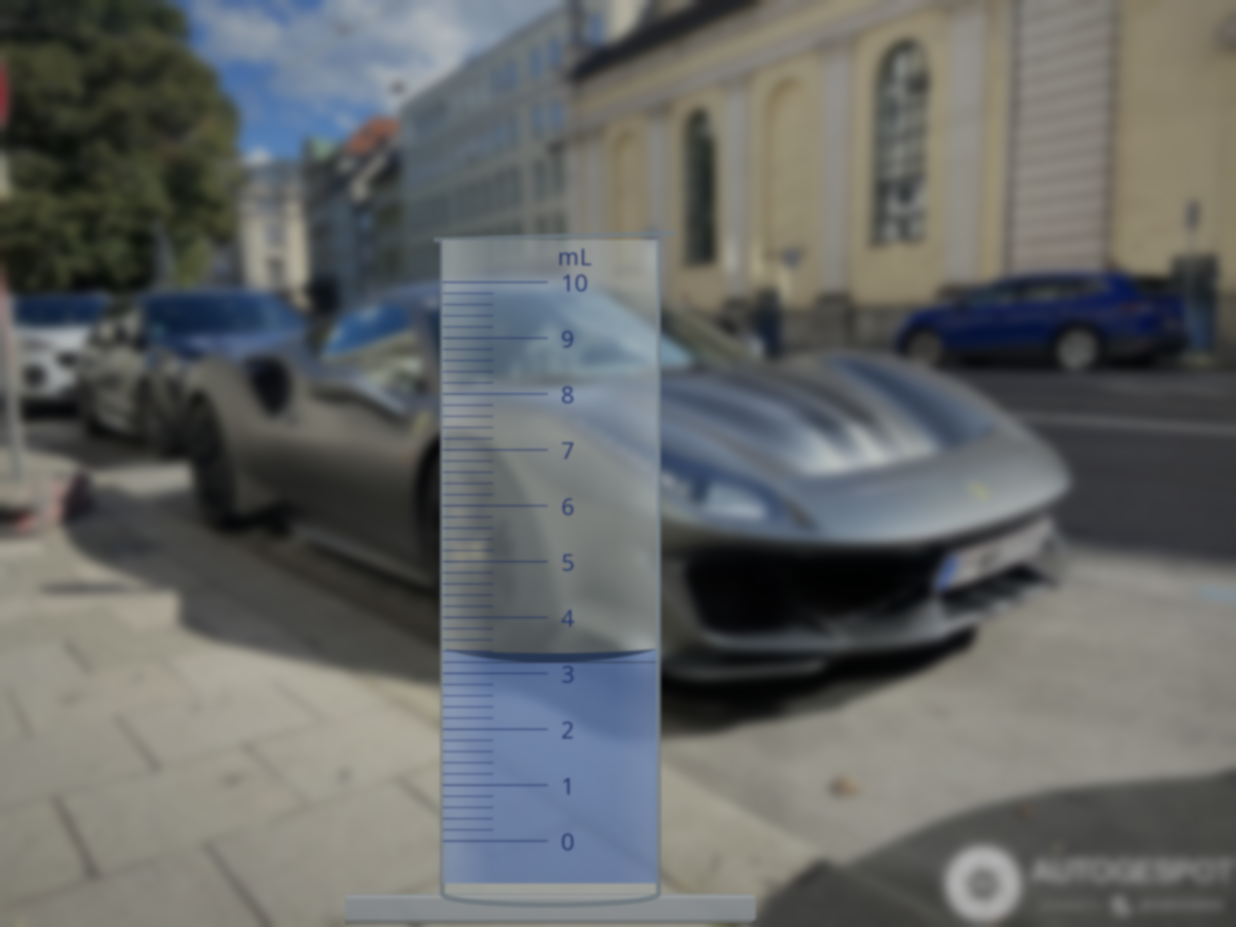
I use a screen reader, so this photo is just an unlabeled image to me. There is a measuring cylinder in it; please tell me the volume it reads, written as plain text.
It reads 3.2 mL
